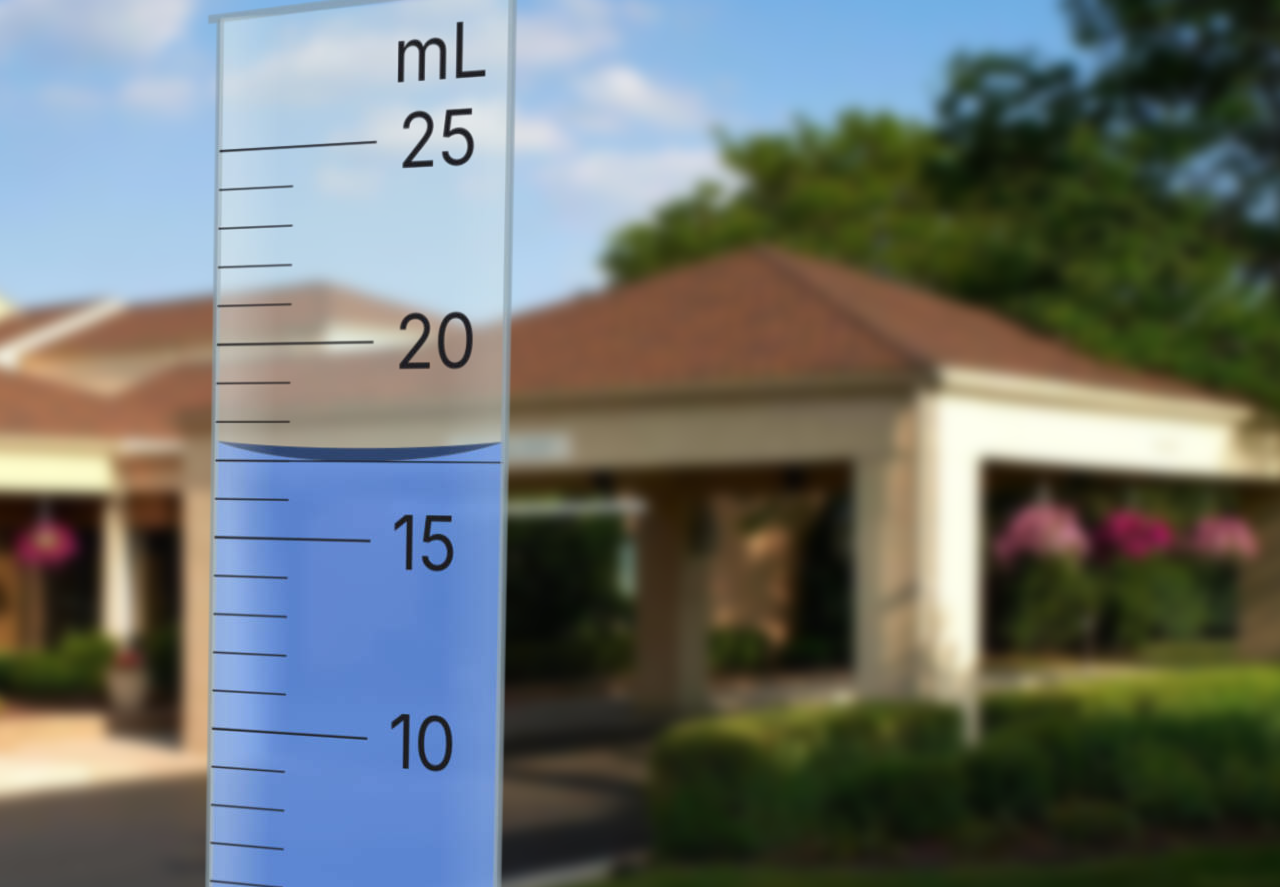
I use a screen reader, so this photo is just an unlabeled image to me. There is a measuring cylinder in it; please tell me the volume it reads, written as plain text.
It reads 17 mL
